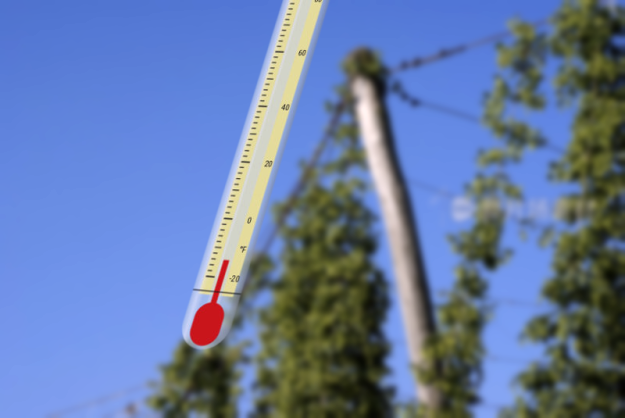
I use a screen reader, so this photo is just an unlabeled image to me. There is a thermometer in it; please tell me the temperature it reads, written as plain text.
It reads -14 °F
